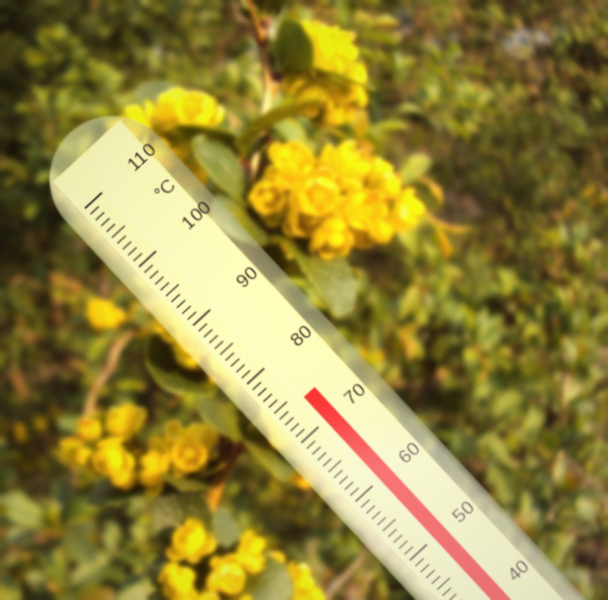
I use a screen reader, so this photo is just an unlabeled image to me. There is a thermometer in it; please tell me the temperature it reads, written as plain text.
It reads 74 °C
